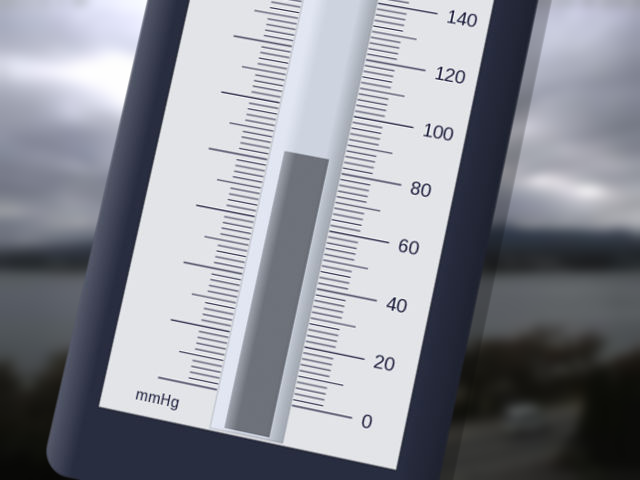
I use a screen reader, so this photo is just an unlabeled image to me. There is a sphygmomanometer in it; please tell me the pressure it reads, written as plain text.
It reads 84 mmHg
